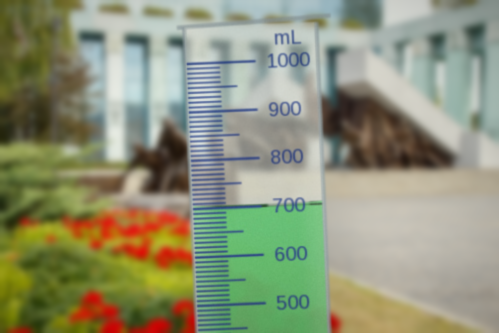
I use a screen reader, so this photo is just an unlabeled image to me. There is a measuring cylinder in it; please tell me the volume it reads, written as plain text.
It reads 700 mL
